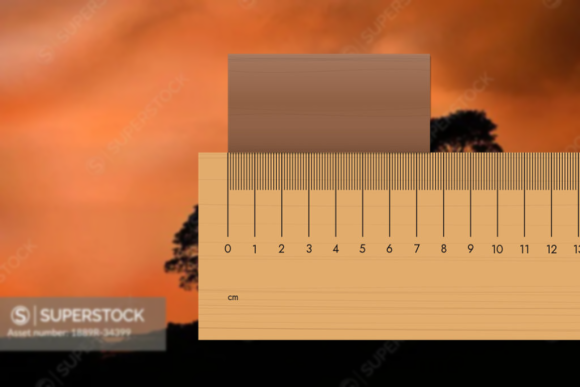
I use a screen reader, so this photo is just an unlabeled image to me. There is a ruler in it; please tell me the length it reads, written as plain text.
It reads 7.5 cm
